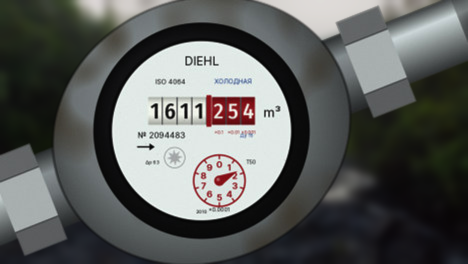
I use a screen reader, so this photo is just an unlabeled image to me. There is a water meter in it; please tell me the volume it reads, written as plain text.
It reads 1611.2541 m³
